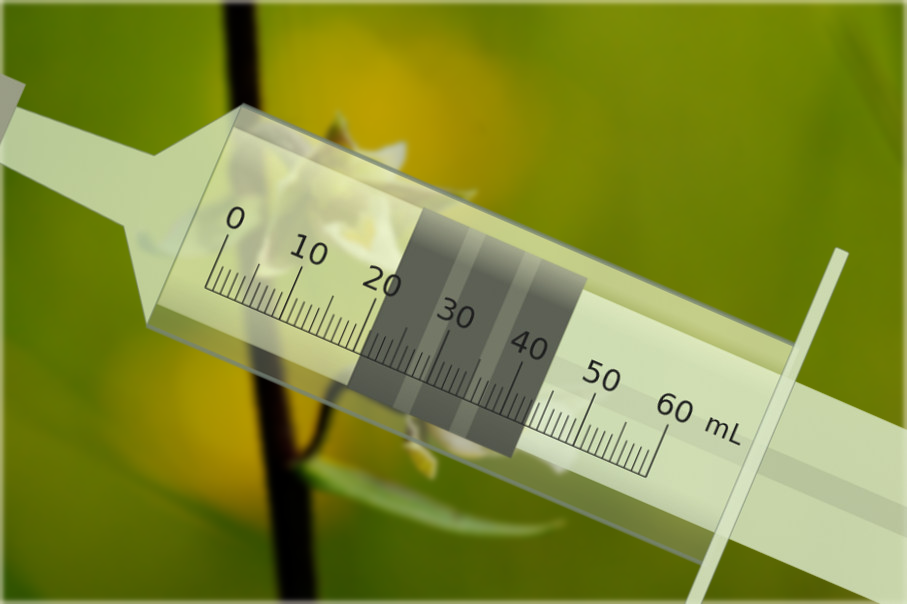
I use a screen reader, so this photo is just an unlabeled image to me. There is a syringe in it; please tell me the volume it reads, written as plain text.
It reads 21 mL
